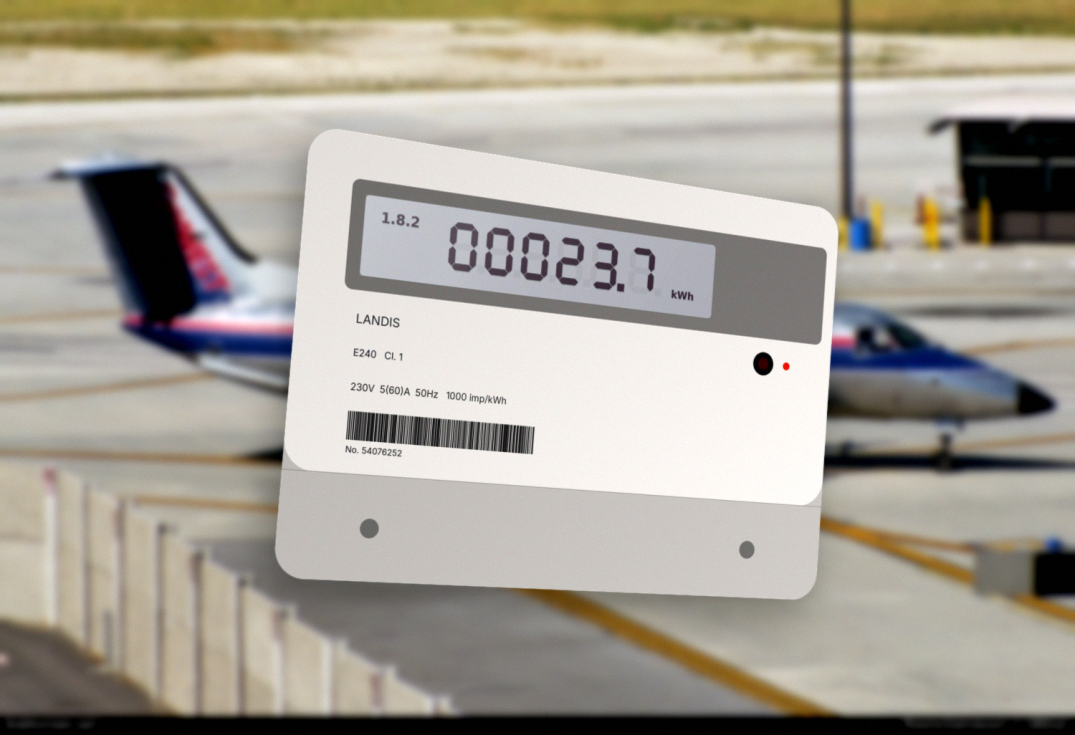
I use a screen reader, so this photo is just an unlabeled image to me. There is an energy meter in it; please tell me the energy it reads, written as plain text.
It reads 23.7 kWh
